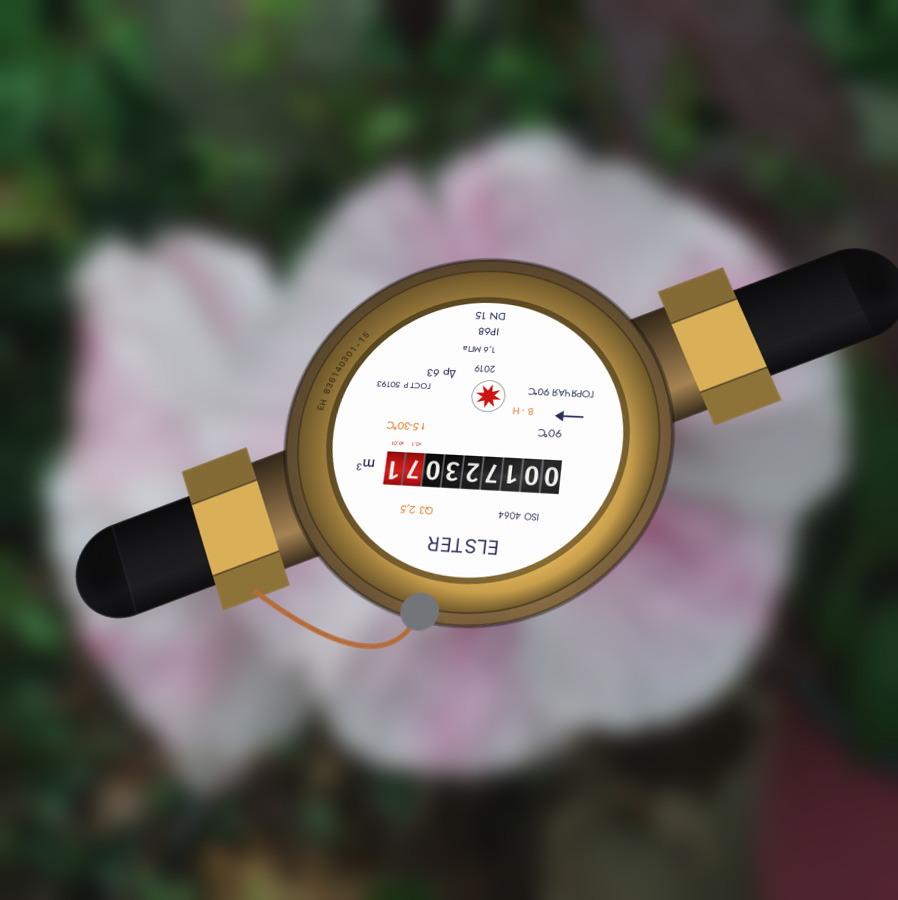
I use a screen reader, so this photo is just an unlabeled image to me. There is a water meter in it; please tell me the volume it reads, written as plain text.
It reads 17230.71 m³
